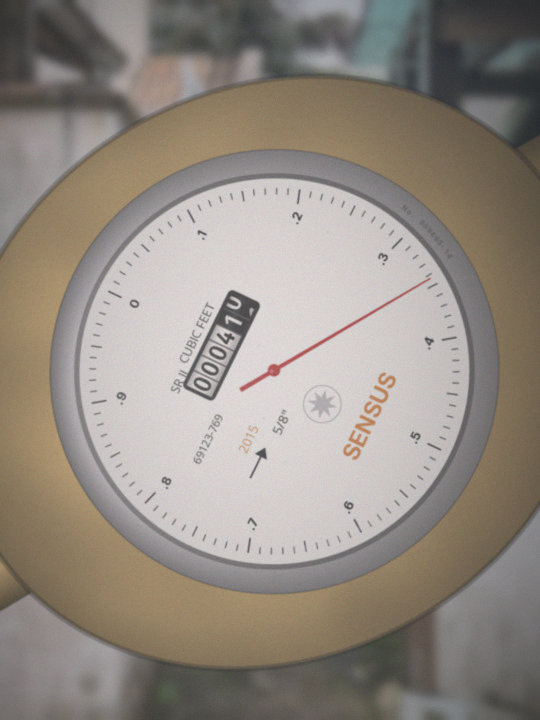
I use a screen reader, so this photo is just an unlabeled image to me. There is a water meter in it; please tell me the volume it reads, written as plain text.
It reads 410.34 ft³
